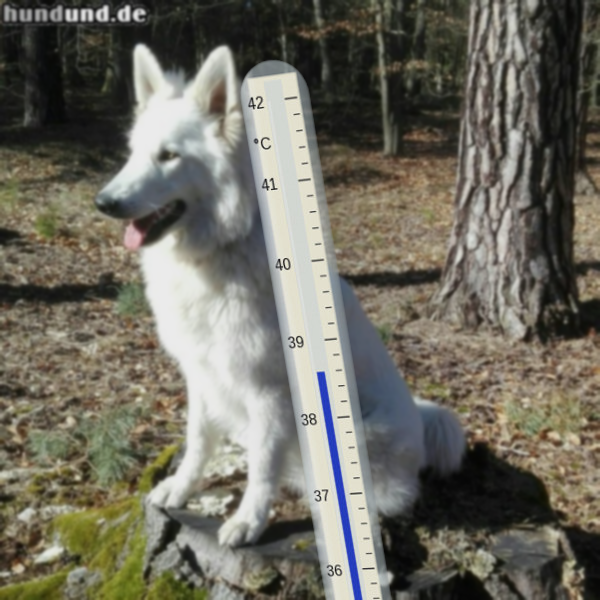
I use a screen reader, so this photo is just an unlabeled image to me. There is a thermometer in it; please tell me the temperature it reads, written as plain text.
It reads 38.6 °C
